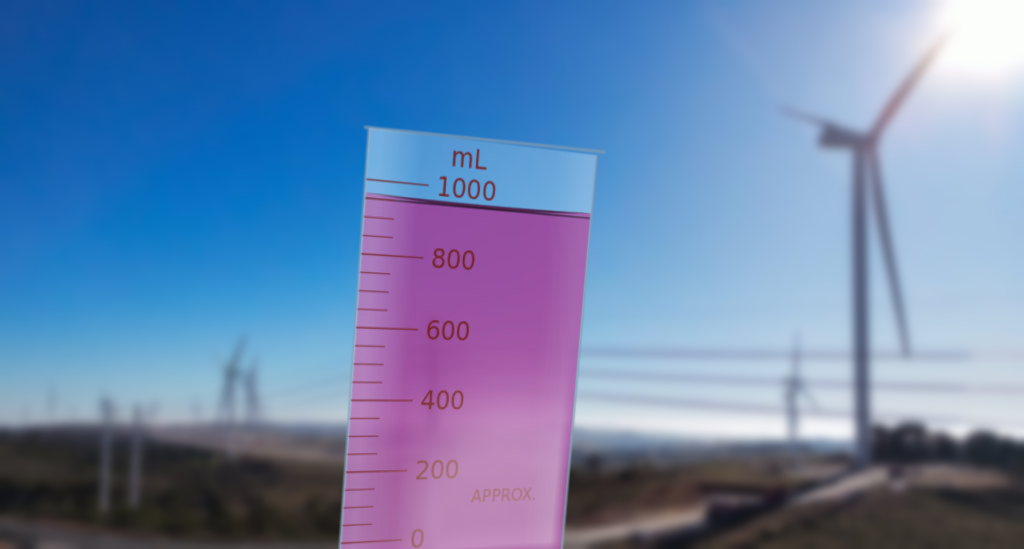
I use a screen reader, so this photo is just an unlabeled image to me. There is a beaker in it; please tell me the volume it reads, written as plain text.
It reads 950 mL
